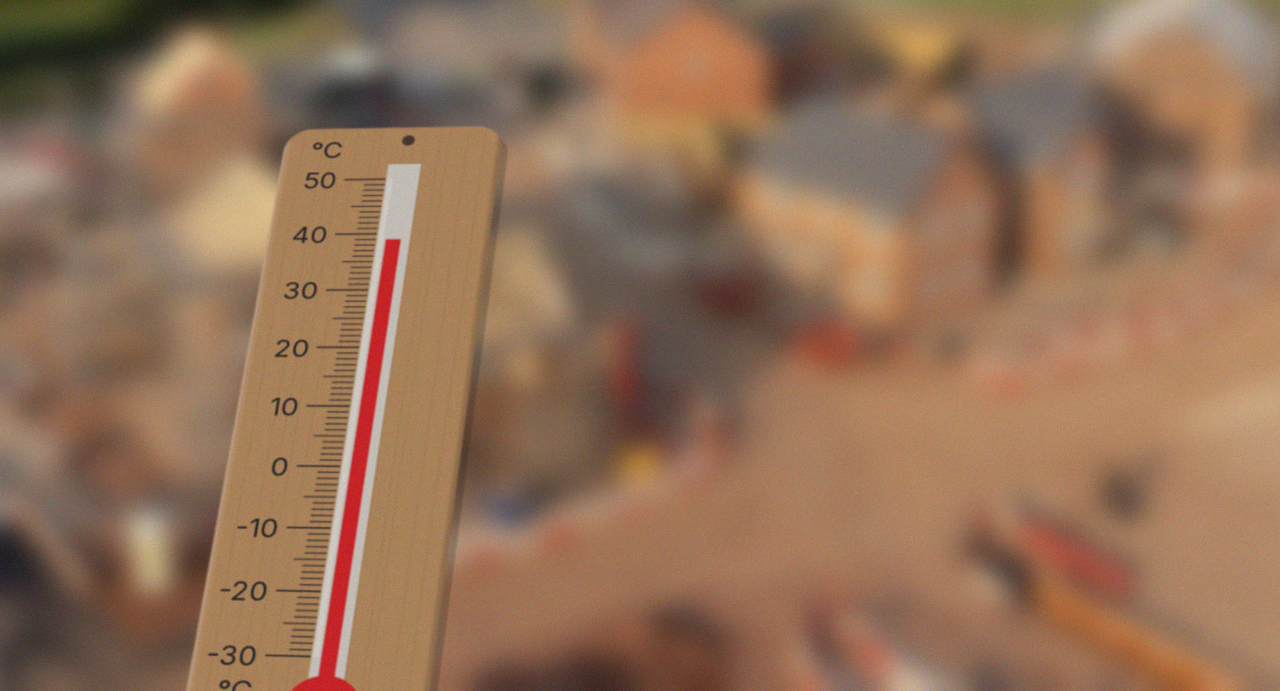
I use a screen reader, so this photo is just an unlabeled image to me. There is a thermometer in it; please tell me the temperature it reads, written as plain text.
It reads 39 °C
